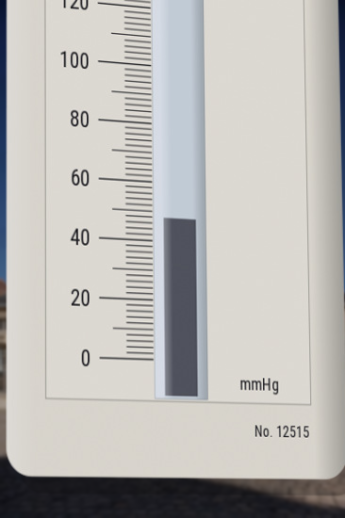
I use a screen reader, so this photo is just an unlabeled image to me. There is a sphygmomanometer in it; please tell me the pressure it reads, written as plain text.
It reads 48 mmHg
